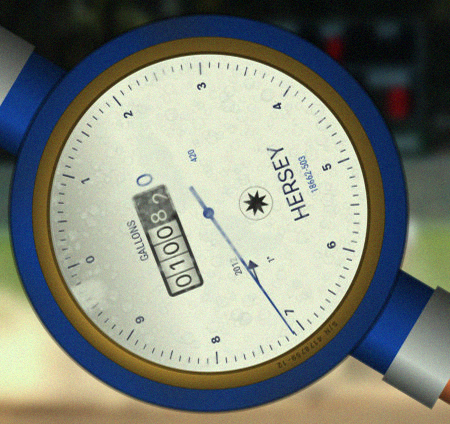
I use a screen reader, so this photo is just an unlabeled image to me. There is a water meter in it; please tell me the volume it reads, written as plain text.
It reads 100817.1 gal
